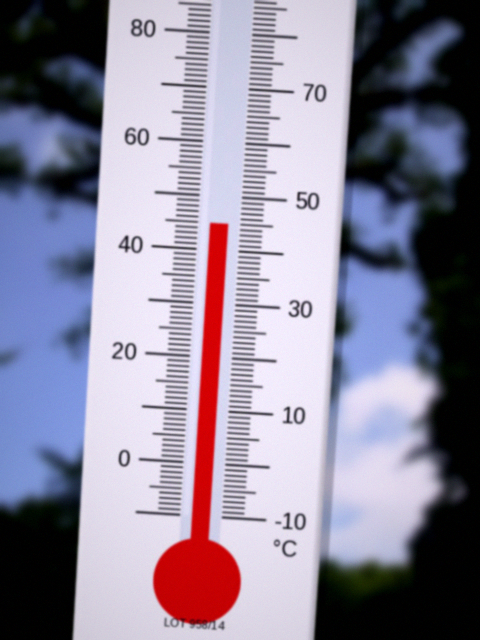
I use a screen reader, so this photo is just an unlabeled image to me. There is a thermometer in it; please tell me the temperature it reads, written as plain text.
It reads 45 °C
